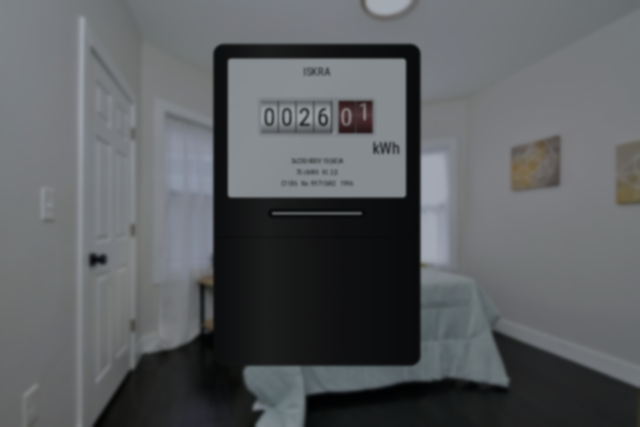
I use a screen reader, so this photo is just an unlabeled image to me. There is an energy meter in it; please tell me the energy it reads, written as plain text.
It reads 26.01 kWh
